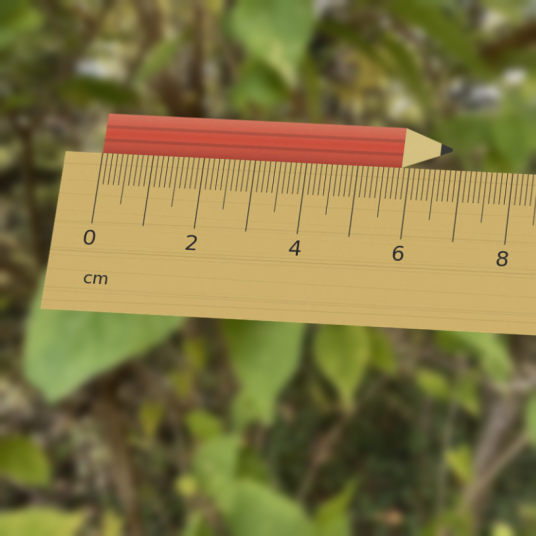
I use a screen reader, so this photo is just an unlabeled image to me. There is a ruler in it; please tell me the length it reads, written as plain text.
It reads 6.8 cm
